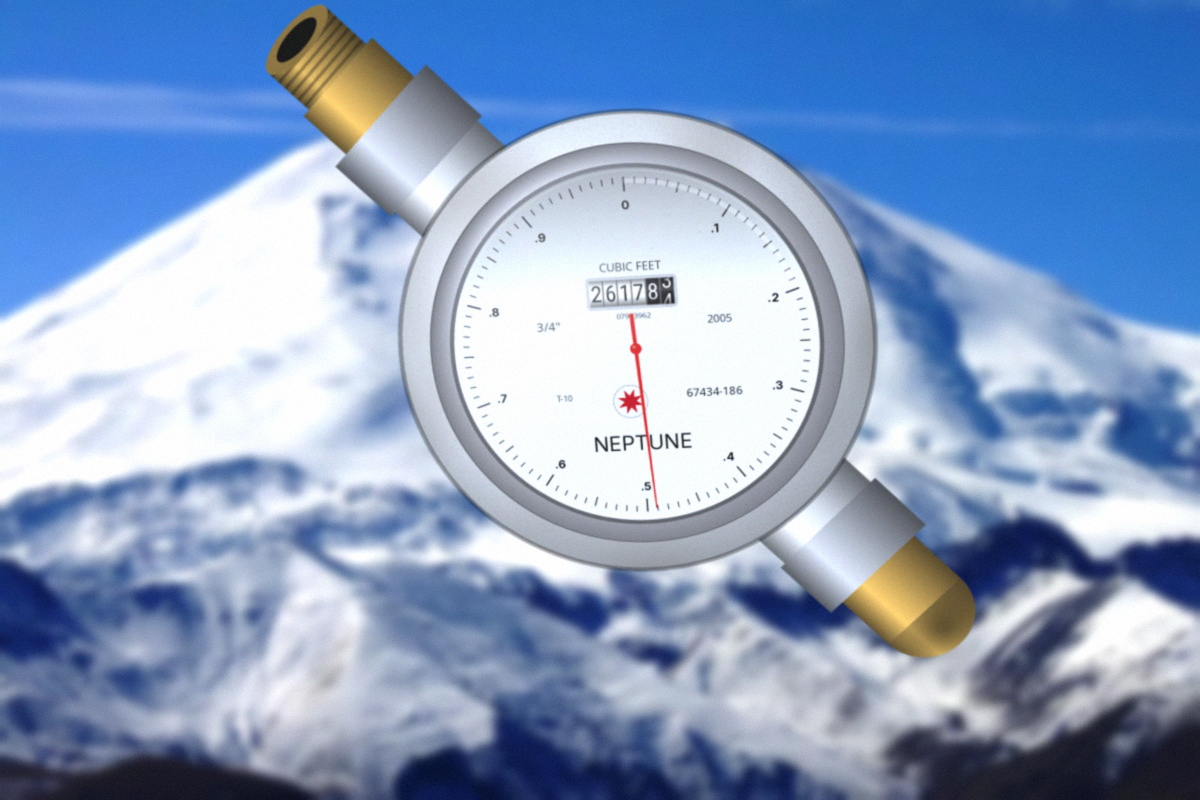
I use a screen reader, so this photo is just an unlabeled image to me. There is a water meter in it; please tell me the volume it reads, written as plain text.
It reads 261783.49 ft³
